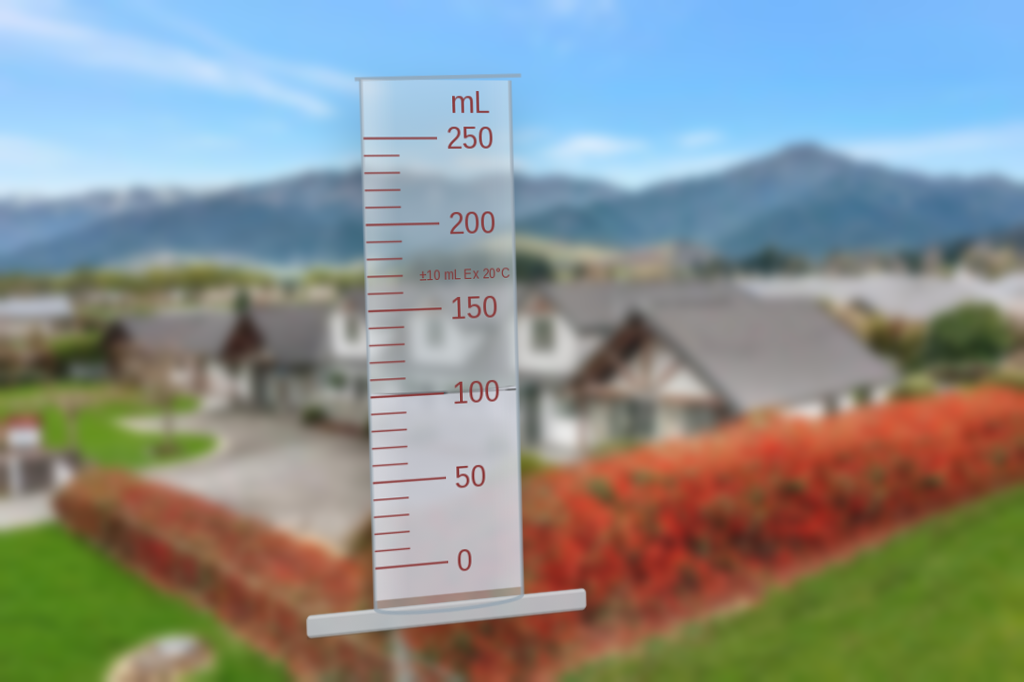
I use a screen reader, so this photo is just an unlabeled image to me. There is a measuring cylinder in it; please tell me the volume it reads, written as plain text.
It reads 100 mL
